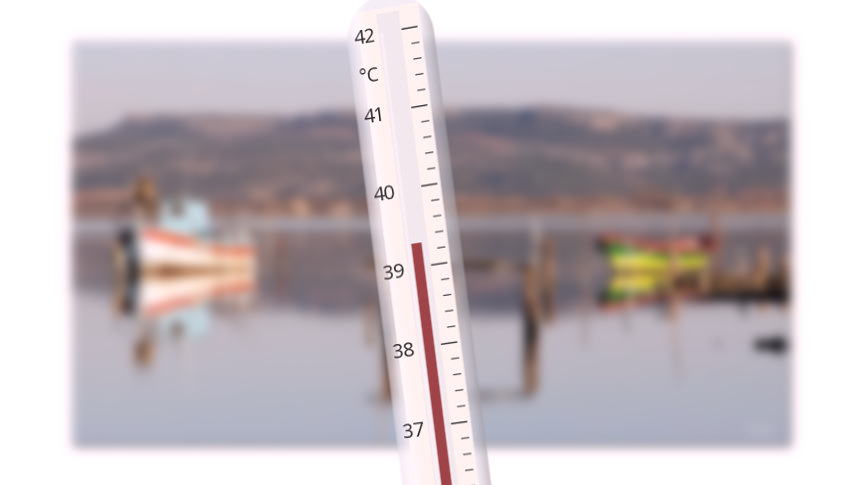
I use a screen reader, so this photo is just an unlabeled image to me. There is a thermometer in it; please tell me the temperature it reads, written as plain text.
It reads 39.3 °C
